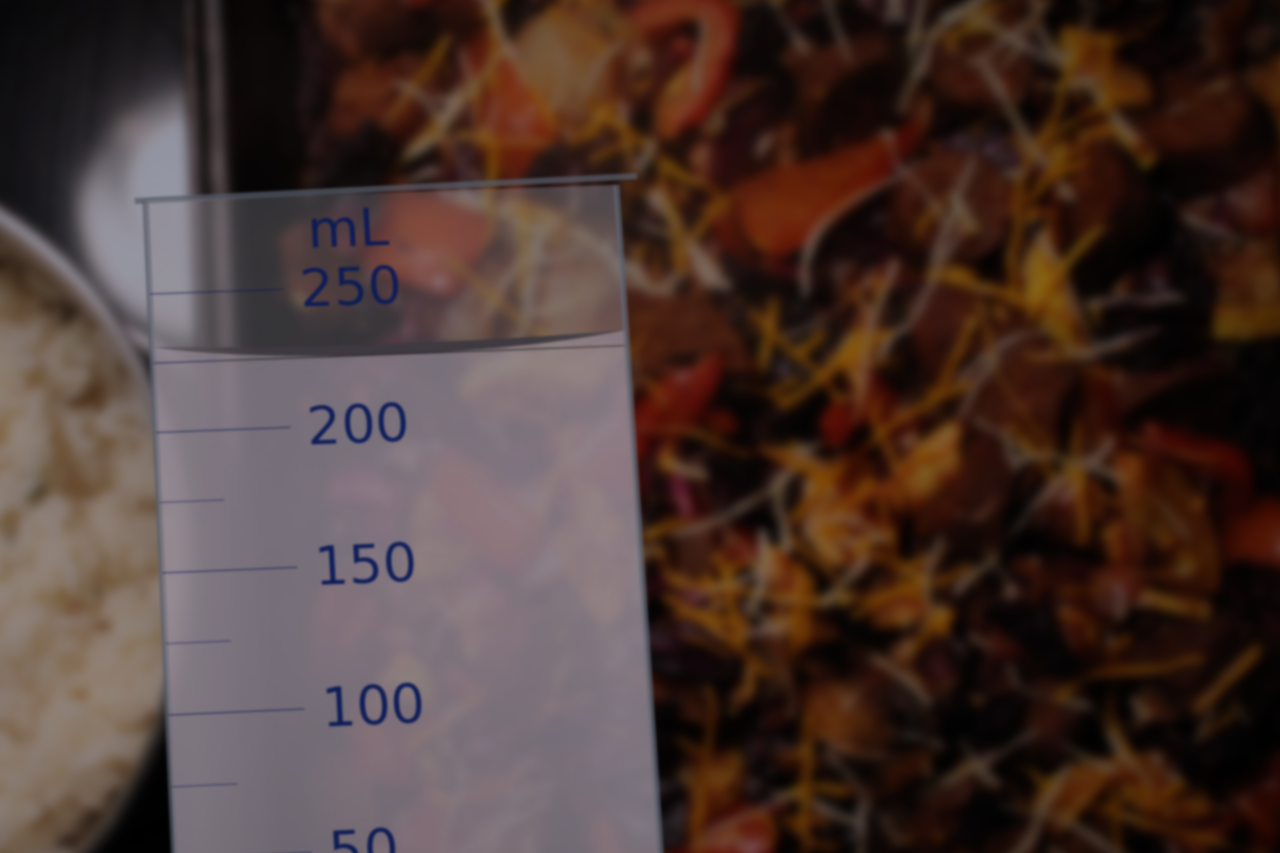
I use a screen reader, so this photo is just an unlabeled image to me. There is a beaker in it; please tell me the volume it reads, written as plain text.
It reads 225 mL
